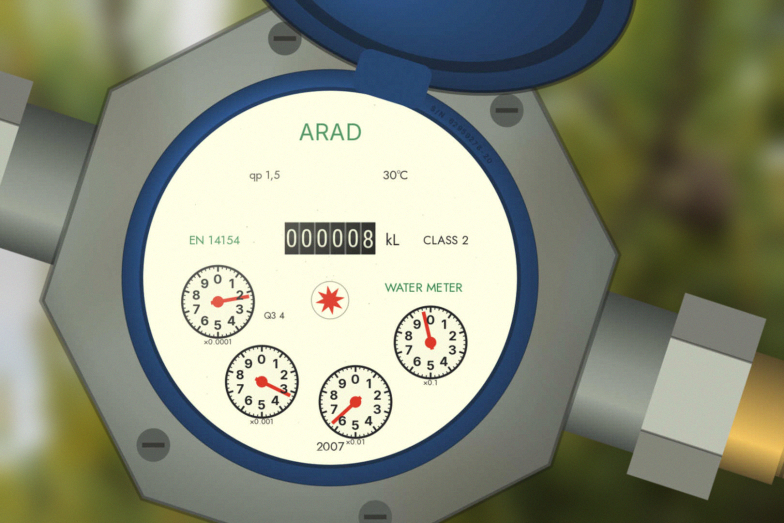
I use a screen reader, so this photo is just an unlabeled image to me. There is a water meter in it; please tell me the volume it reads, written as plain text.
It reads 7.9632 kL
